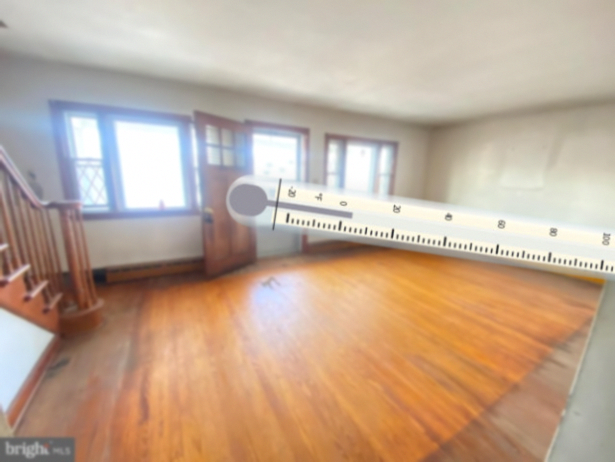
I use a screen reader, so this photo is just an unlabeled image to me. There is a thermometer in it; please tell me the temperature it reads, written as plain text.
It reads 4 °F
